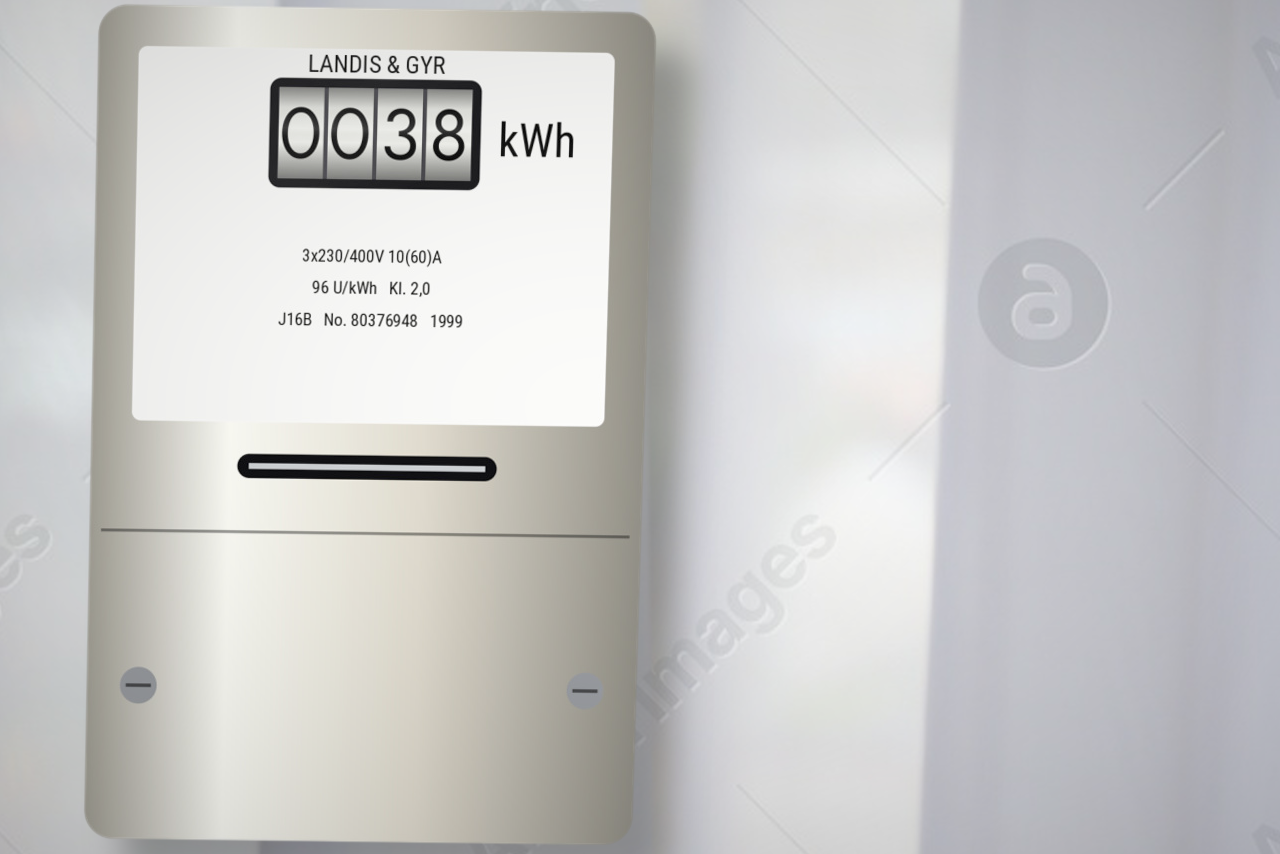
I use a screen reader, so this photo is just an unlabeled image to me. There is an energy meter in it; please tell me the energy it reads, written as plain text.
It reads 38 kWh
